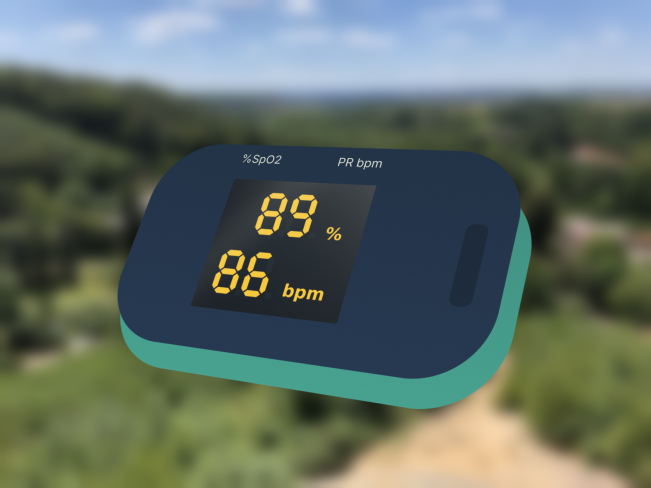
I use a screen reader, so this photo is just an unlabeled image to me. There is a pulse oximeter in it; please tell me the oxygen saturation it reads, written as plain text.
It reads 89 %
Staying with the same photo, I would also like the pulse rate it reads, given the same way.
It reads 86 bpm
